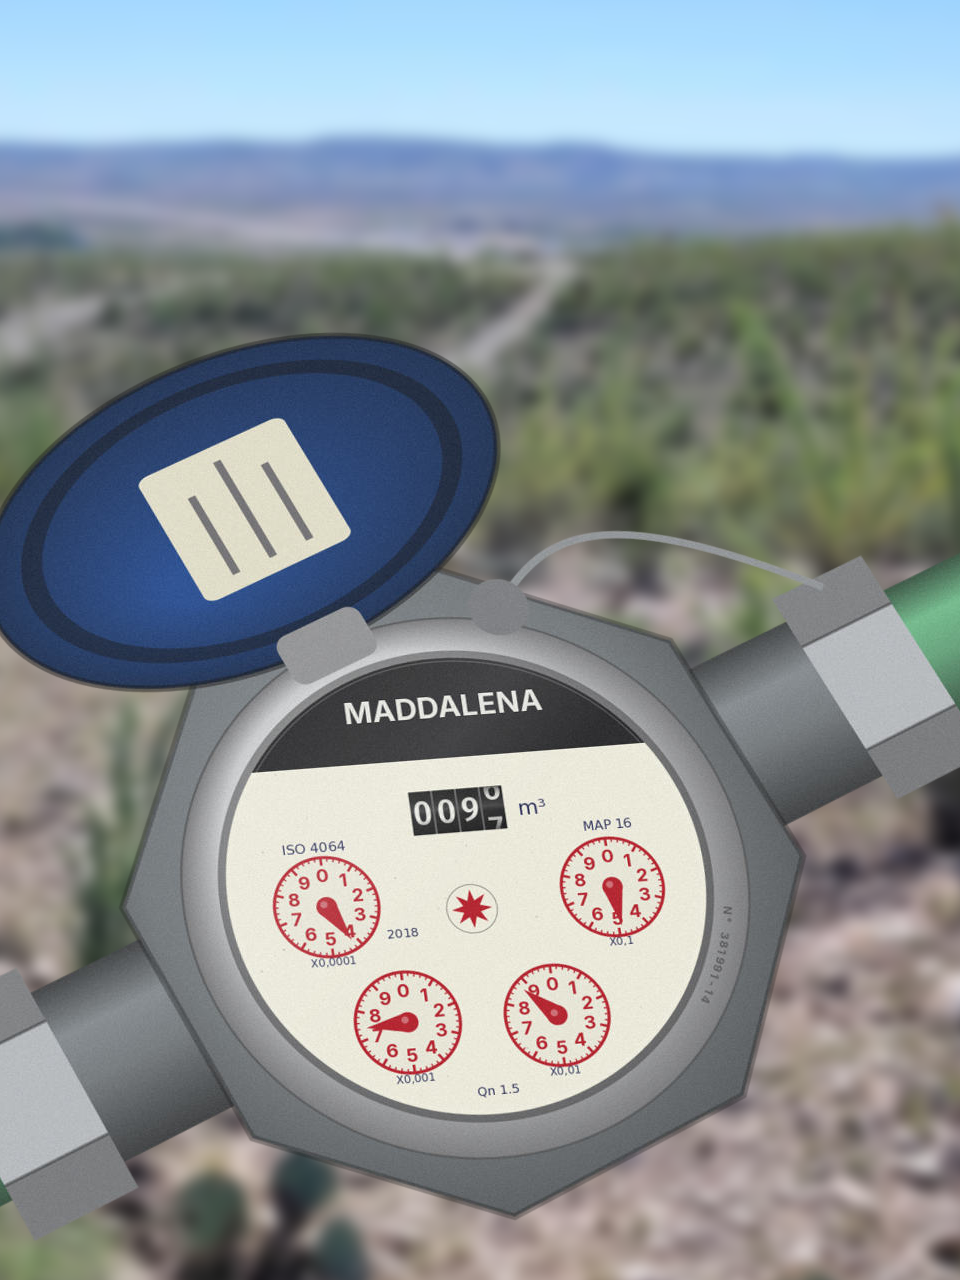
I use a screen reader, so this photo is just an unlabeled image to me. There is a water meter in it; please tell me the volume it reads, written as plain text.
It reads 96.4874 m³
